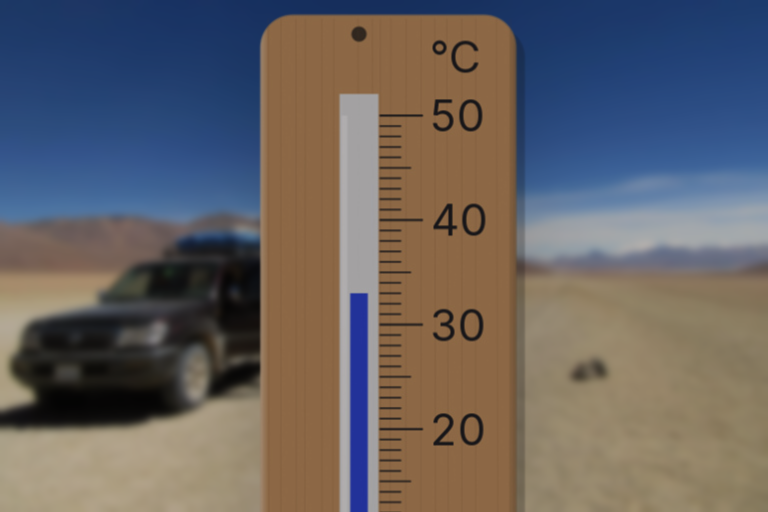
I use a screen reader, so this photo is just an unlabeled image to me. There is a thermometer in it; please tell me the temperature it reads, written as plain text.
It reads 33 °C
